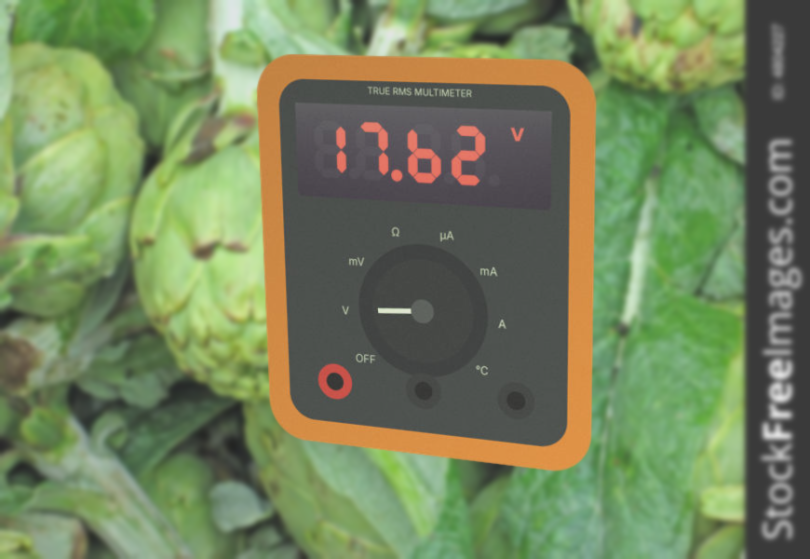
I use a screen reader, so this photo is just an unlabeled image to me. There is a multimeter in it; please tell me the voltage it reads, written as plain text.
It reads 17.62 V
